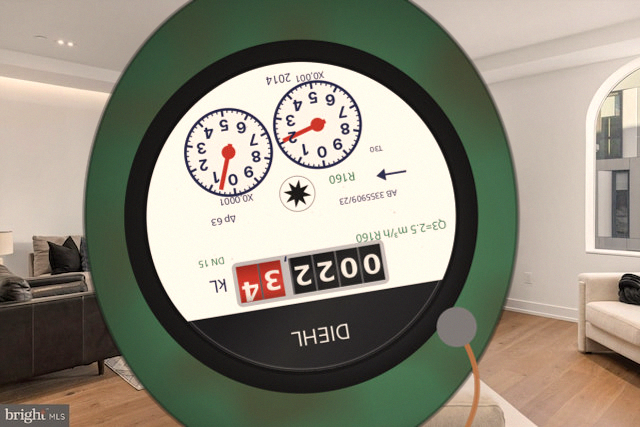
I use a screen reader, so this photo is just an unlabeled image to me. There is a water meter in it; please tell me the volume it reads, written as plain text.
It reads 22.3420 kL
